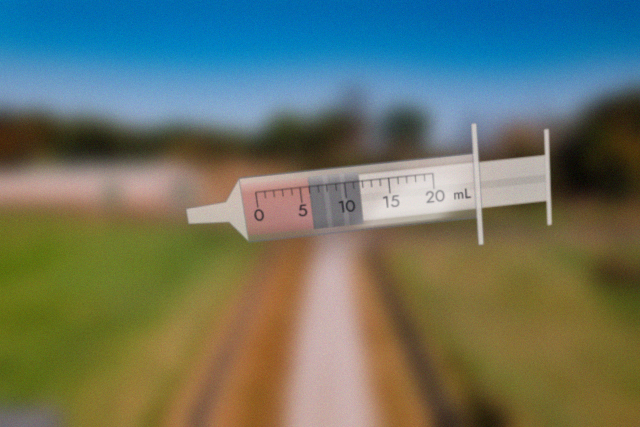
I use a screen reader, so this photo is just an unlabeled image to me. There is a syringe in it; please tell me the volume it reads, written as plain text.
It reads 6 mL
